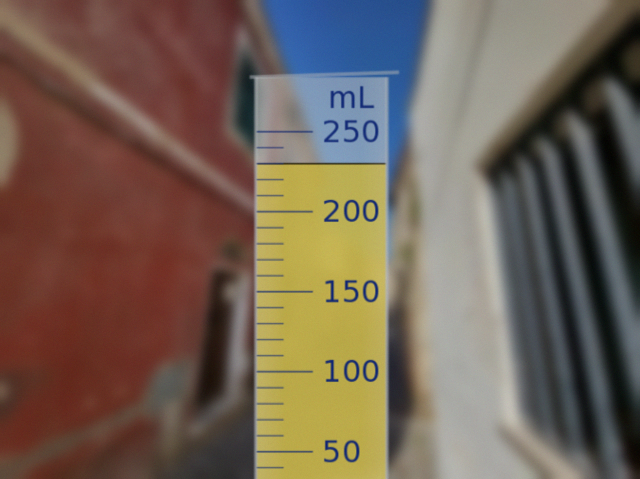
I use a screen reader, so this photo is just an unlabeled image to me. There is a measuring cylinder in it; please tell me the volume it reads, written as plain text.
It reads 230 mL
